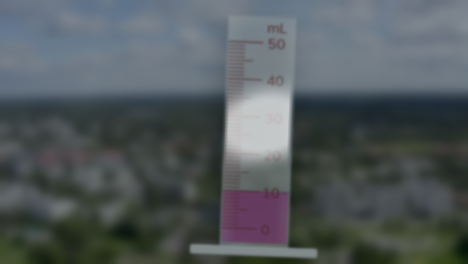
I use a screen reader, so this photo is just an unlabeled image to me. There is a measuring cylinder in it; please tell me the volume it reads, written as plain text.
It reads 10 mL
